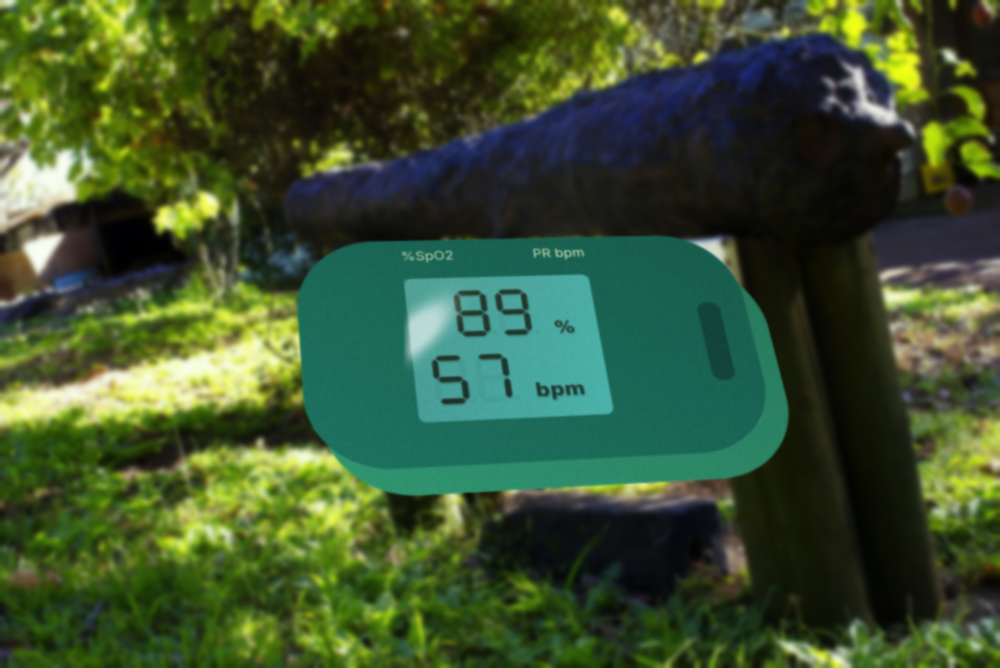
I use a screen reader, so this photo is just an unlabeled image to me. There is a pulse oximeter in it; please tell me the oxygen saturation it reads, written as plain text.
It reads 89 %
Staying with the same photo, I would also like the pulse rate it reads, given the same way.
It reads 57 bpm
